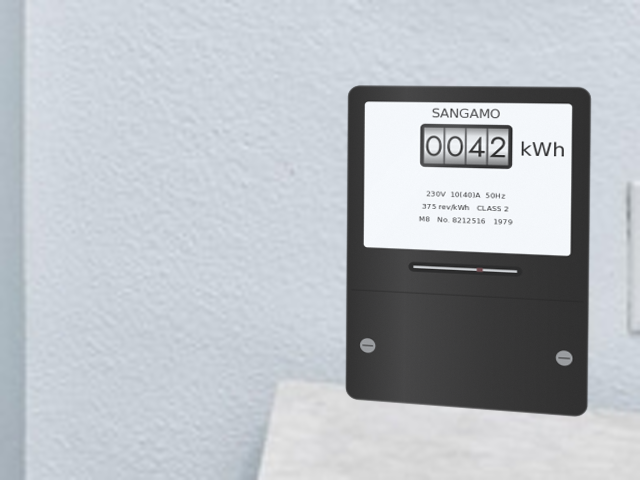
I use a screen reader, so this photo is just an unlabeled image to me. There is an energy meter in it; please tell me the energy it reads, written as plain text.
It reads 42 kWh
